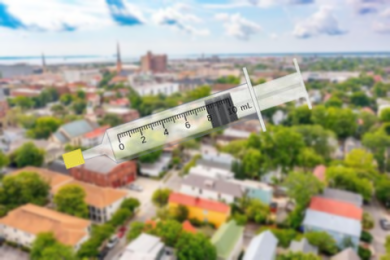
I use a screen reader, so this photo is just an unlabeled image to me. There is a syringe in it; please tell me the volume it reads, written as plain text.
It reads 8 mL
